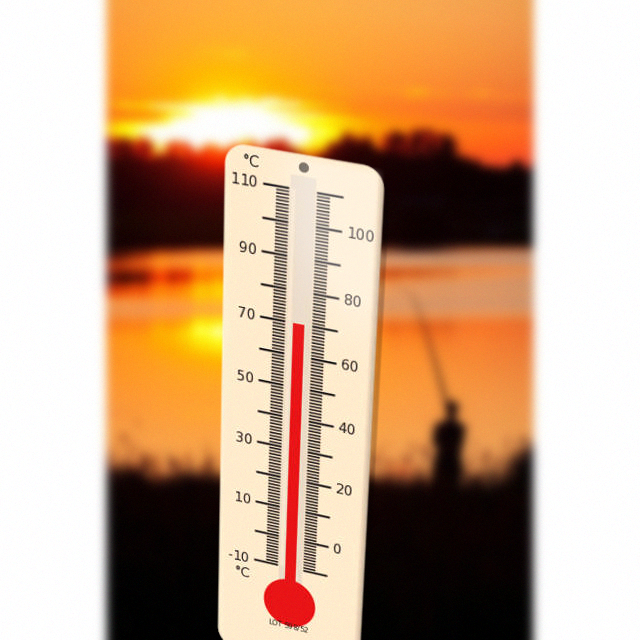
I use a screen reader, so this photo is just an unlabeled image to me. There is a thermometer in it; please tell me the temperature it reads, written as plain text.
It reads 70 °C
